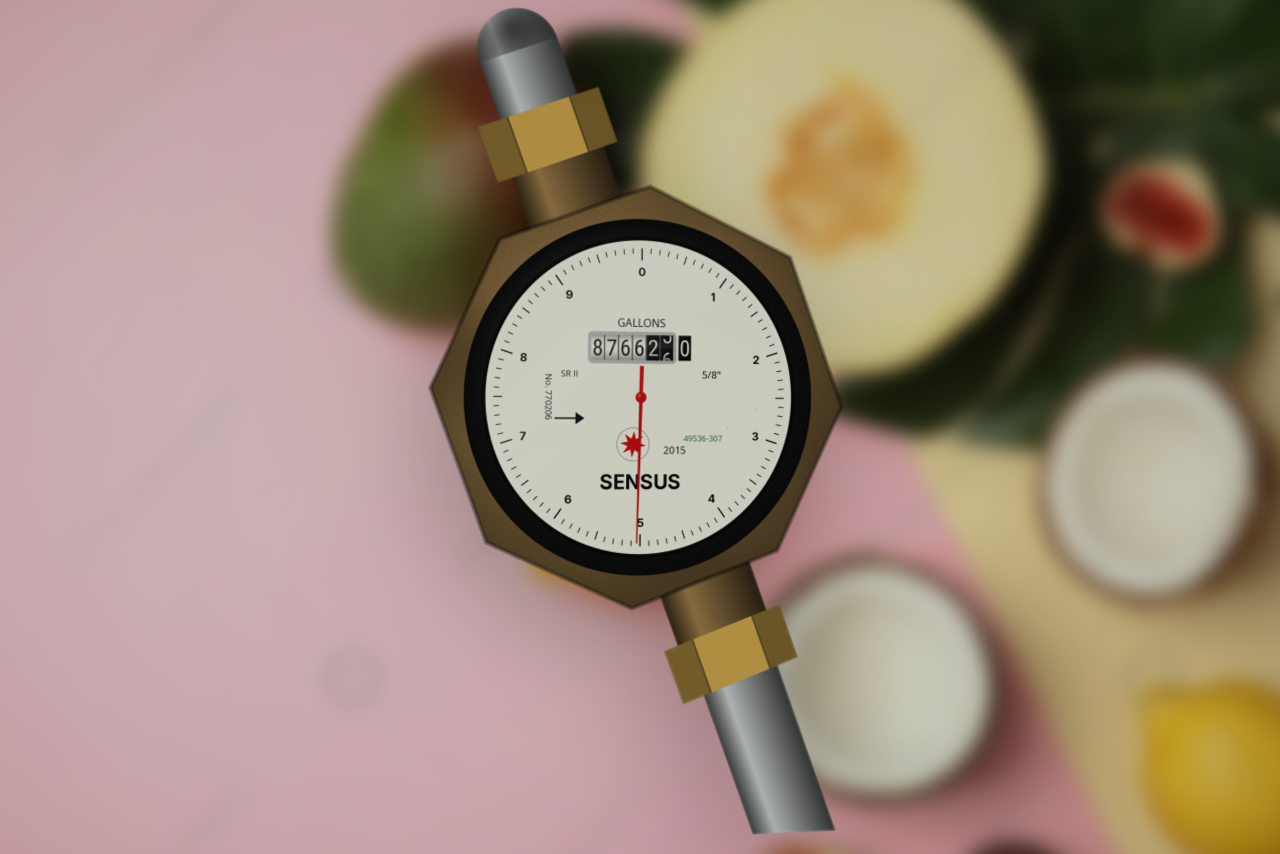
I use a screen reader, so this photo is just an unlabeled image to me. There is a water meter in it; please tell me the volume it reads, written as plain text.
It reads 8766255.0 gal
